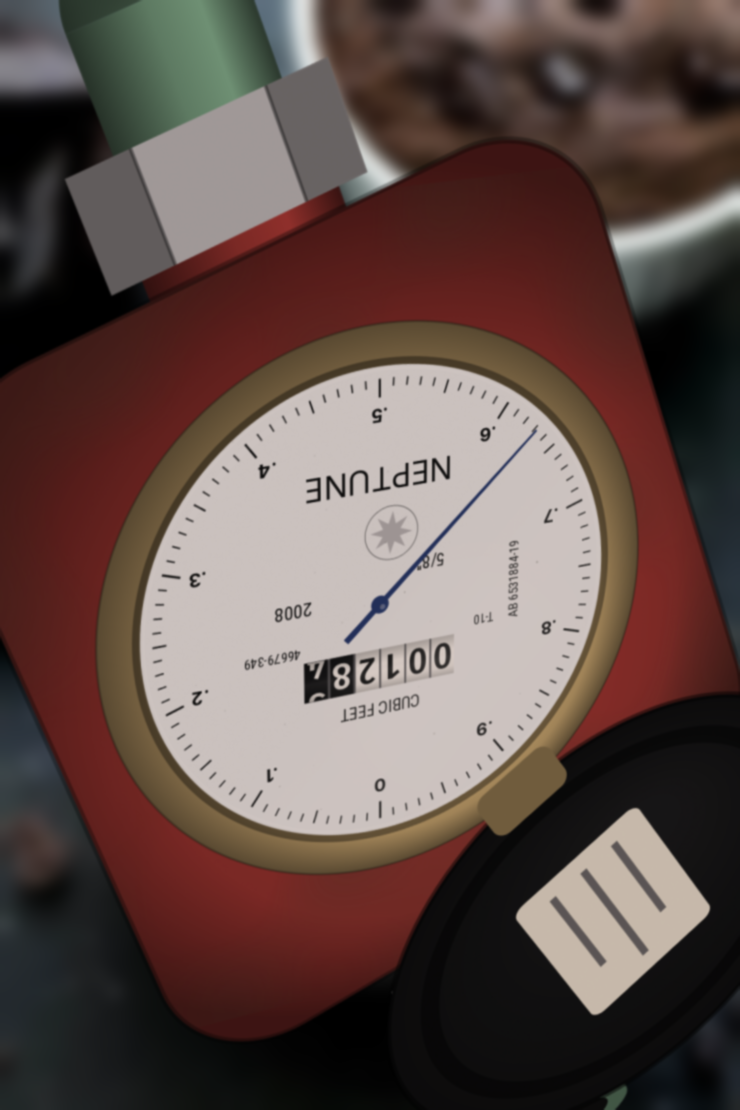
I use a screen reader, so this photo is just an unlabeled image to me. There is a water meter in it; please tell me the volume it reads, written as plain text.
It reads 1283.63 ft³
